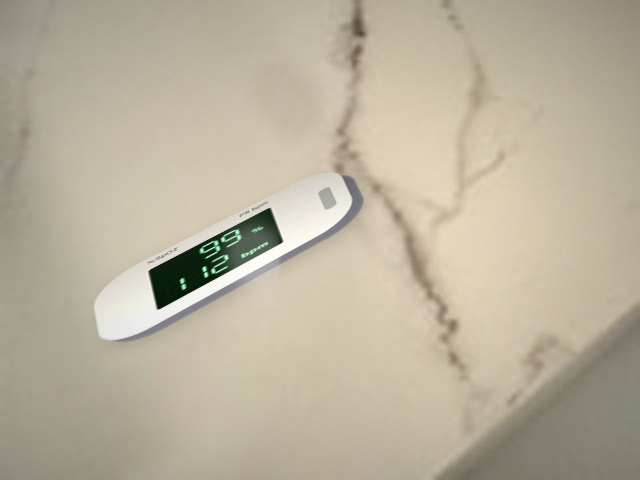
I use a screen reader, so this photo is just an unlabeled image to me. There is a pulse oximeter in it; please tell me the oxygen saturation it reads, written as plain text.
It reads 99 %
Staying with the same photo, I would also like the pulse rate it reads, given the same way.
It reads 112 bpm
